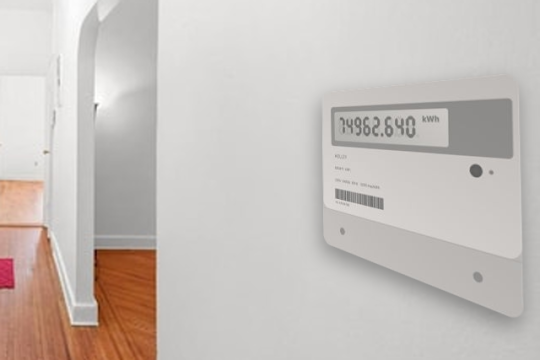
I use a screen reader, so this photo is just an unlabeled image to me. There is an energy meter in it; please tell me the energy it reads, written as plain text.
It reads 74962.640 kWh
